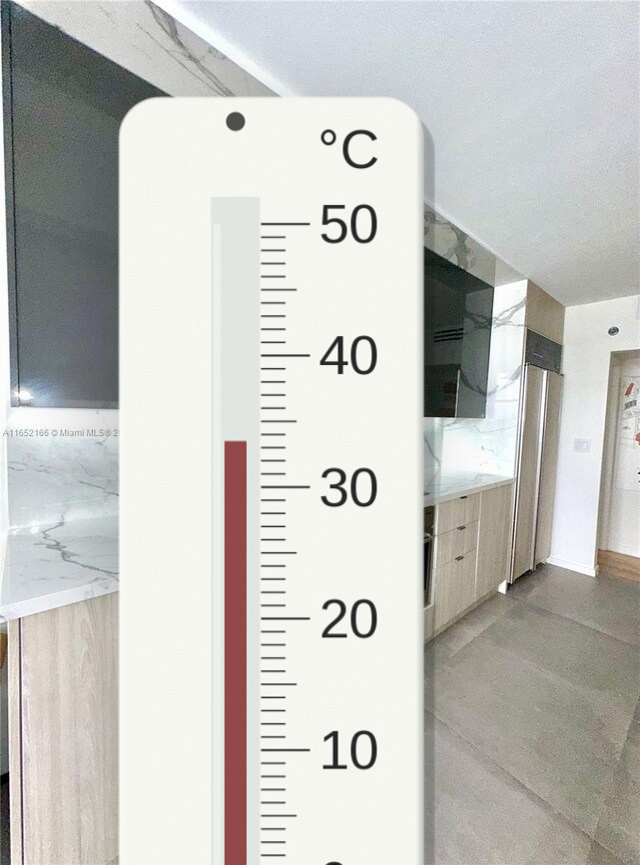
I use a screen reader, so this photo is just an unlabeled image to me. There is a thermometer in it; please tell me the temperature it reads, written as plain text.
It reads 33.5 °C
